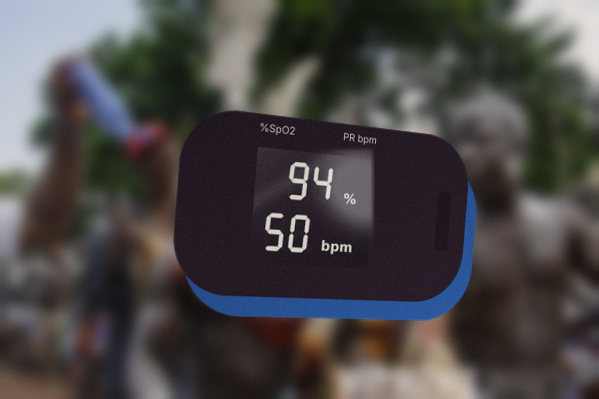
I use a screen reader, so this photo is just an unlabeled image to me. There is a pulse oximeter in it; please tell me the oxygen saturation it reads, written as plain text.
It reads 94 %
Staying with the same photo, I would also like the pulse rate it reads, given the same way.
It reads 50 bpm
